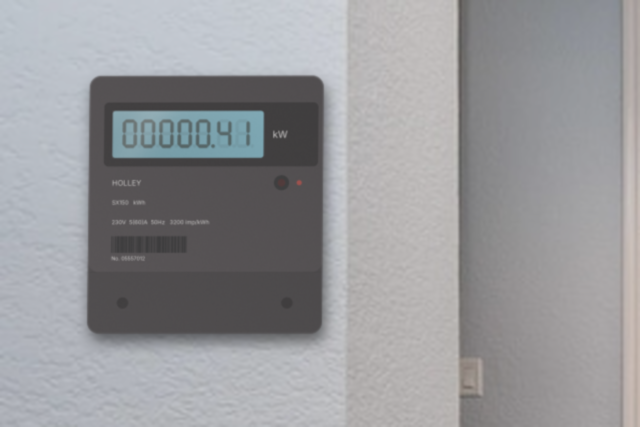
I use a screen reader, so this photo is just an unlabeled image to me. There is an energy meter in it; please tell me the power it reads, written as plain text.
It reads 0.41 kW
